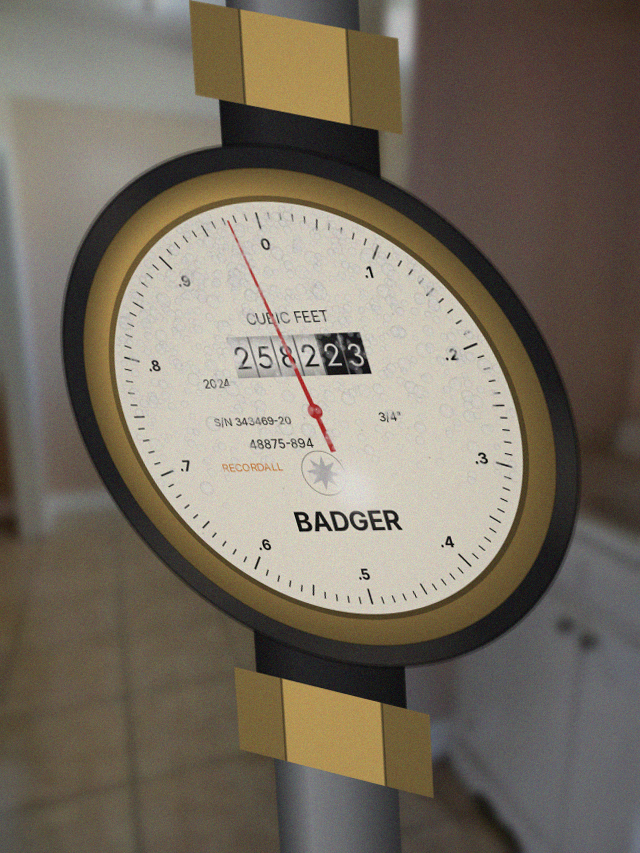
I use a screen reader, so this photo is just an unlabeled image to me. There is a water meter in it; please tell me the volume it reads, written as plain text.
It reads 258222.97 ft³
